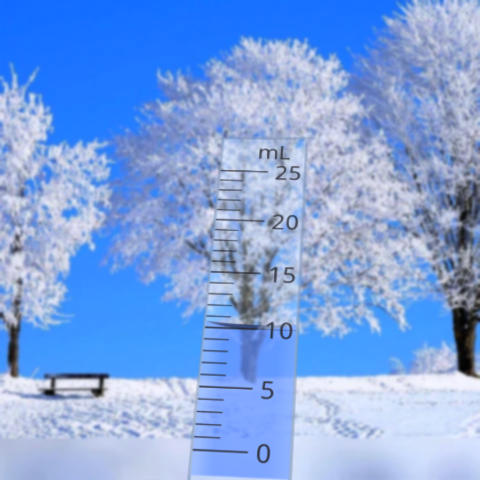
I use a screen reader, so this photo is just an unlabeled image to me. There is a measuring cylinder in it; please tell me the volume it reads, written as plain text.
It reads 10 mL
